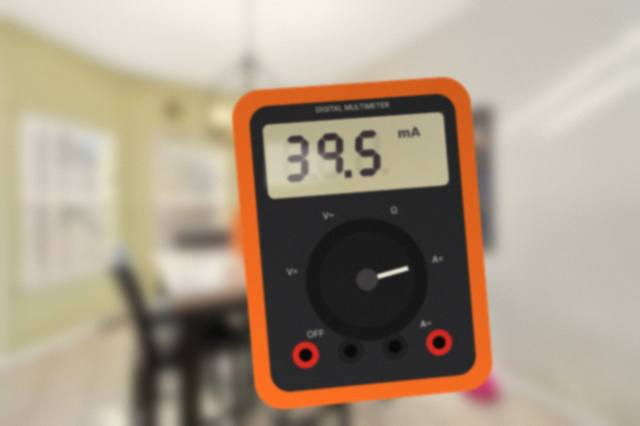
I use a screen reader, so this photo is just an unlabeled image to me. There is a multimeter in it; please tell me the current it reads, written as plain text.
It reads 39.5 mA
